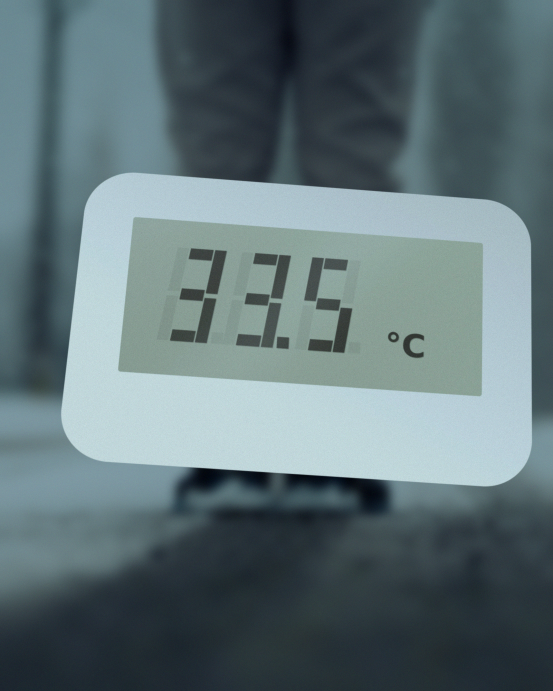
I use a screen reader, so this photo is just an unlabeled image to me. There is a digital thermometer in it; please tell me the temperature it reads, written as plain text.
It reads 33.5 °C
